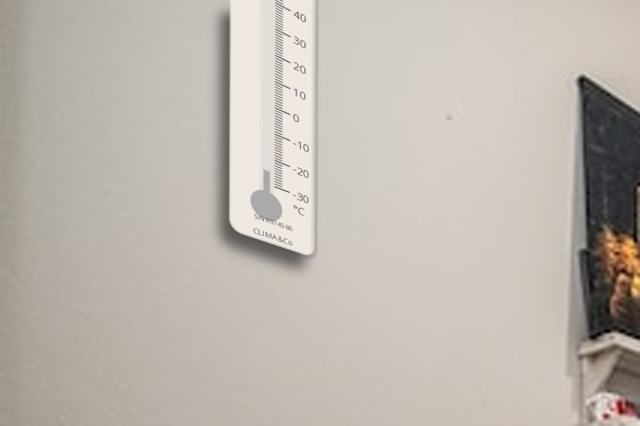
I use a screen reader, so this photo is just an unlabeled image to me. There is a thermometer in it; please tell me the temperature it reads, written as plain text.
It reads -25 °C
